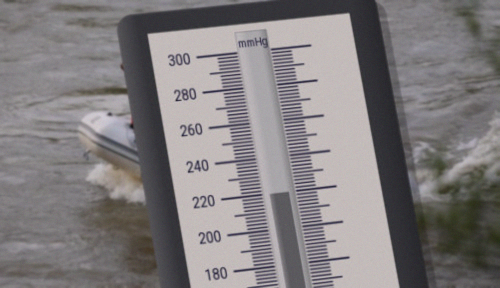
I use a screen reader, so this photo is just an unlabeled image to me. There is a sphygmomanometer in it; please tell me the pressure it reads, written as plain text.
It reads 220 mmHg
